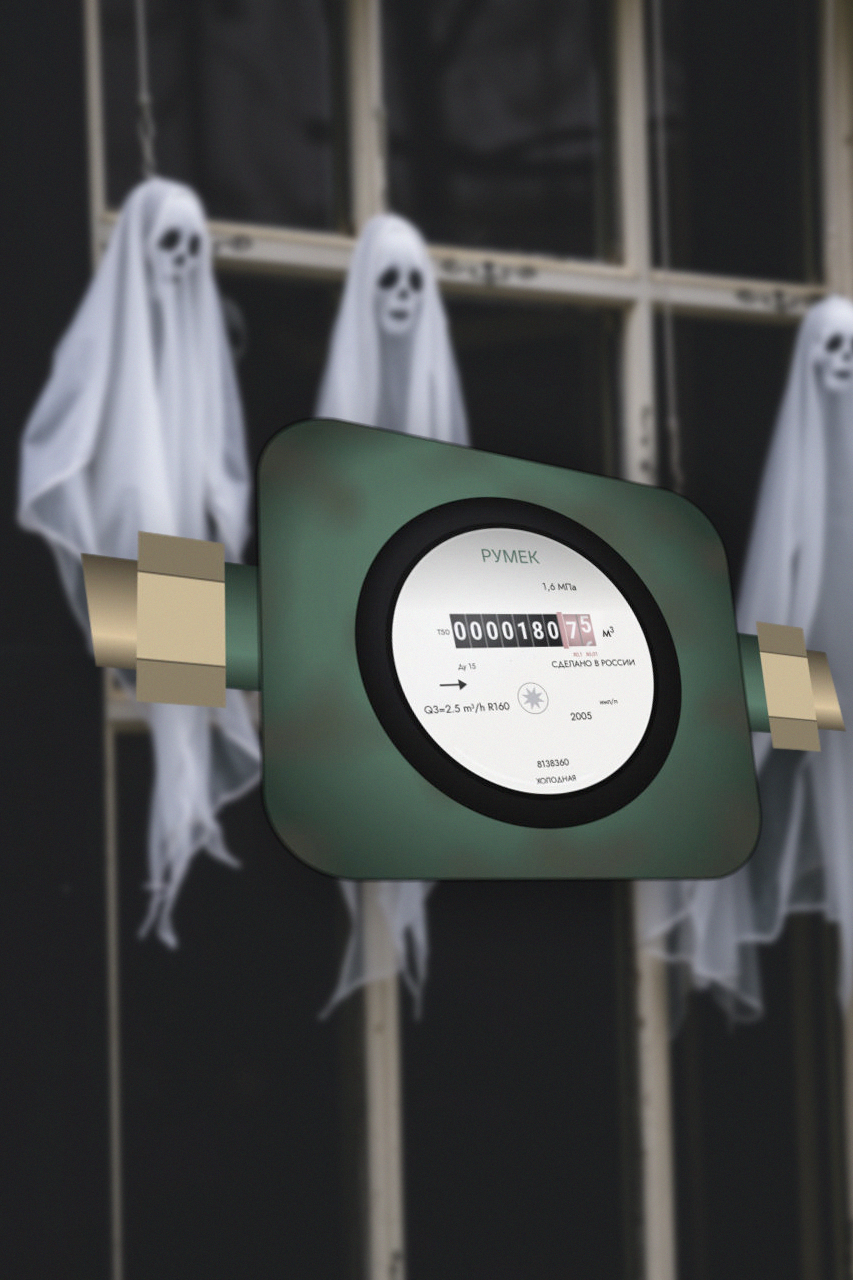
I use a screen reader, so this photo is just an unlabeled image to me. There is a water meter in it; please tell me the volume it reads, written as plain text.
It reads 180.75 m³
